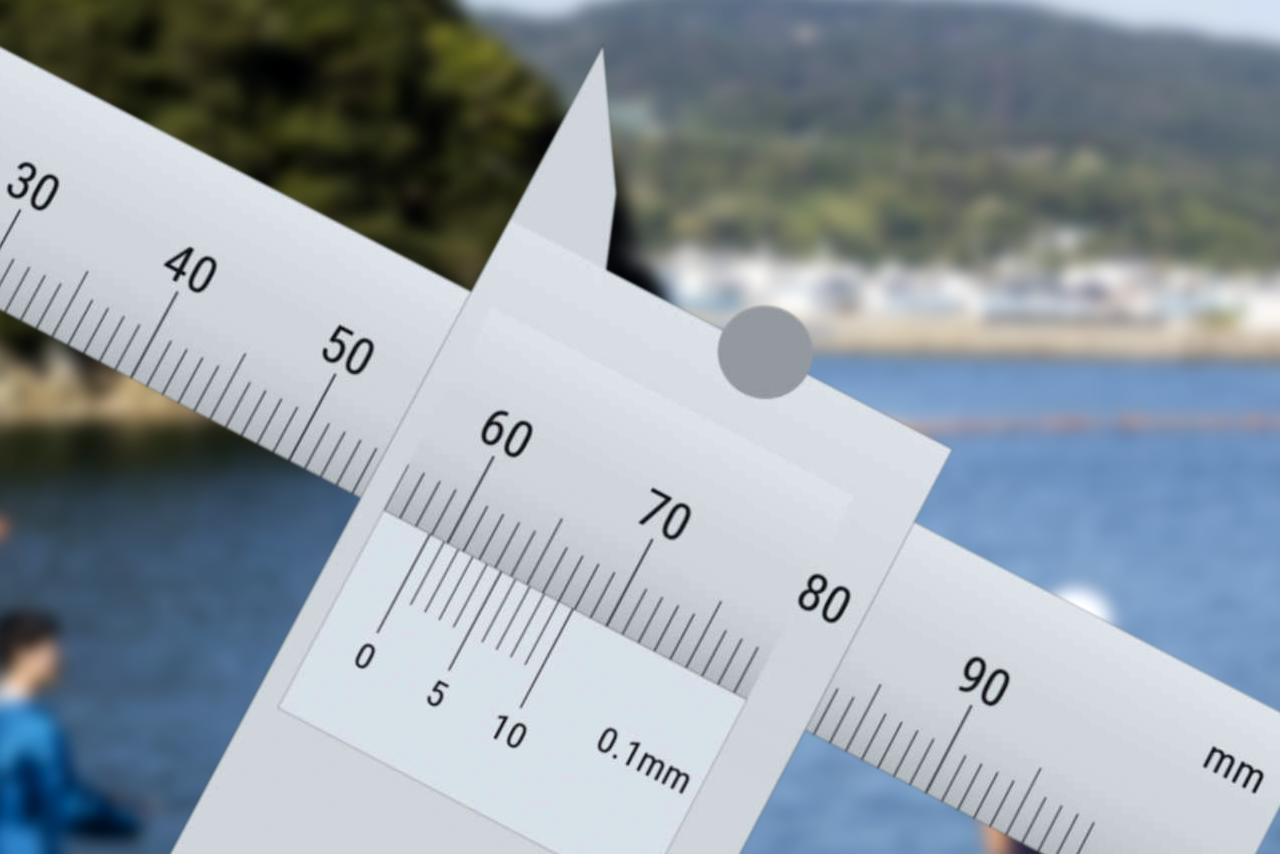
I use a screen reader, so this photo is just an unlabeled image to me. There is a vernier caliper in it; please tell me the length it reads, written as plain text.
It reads 58.9 mm
